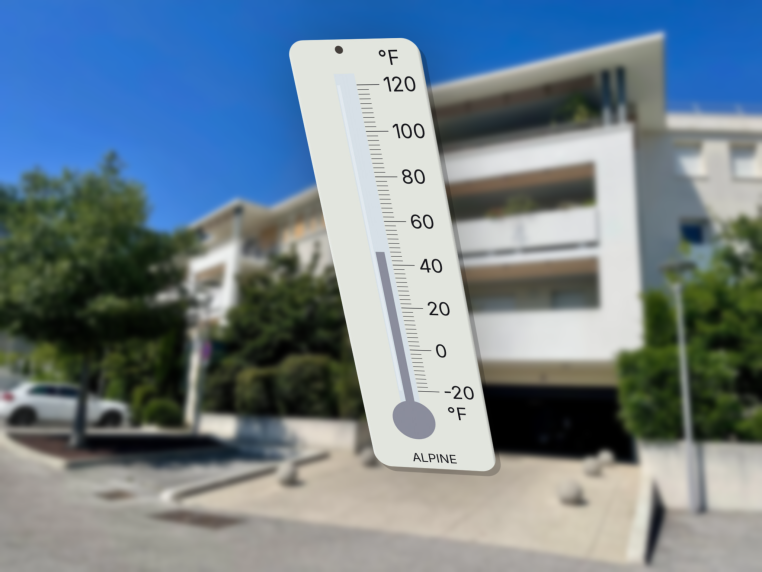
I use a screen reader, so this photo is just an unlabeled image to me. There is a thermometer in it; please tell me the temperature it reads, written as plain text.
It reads 46 °F
